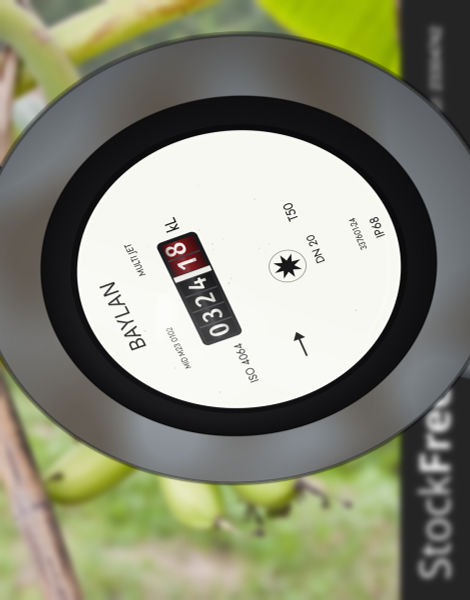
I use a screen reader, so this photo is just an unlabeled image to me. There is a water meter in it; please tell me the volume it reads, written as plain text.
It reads 324.18 kL
